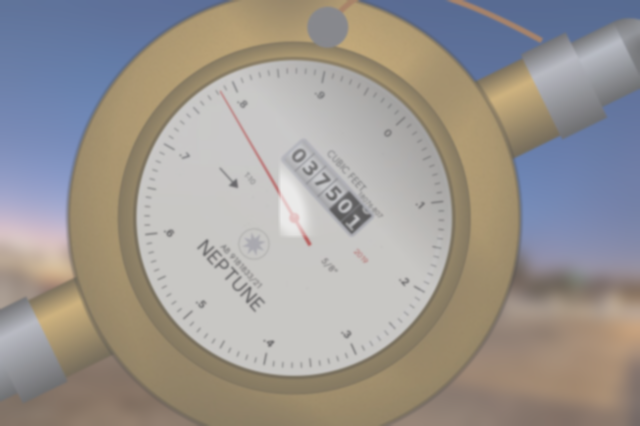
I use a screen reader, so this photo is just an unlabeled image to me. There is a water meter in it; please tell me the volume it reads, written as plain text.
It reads 37500.78 ft³
